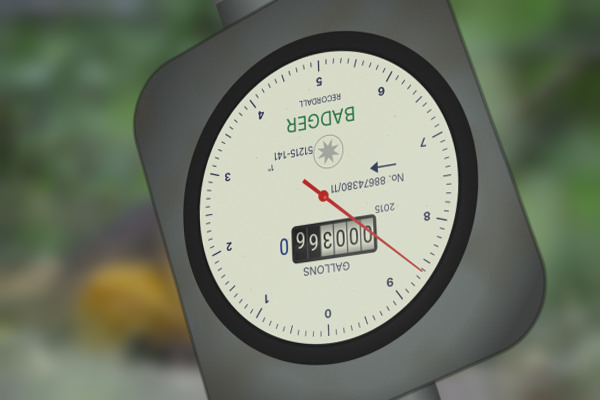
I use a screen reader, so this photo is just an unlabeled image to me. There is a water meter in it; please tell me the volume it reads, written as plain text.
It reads 3658.6 gal
